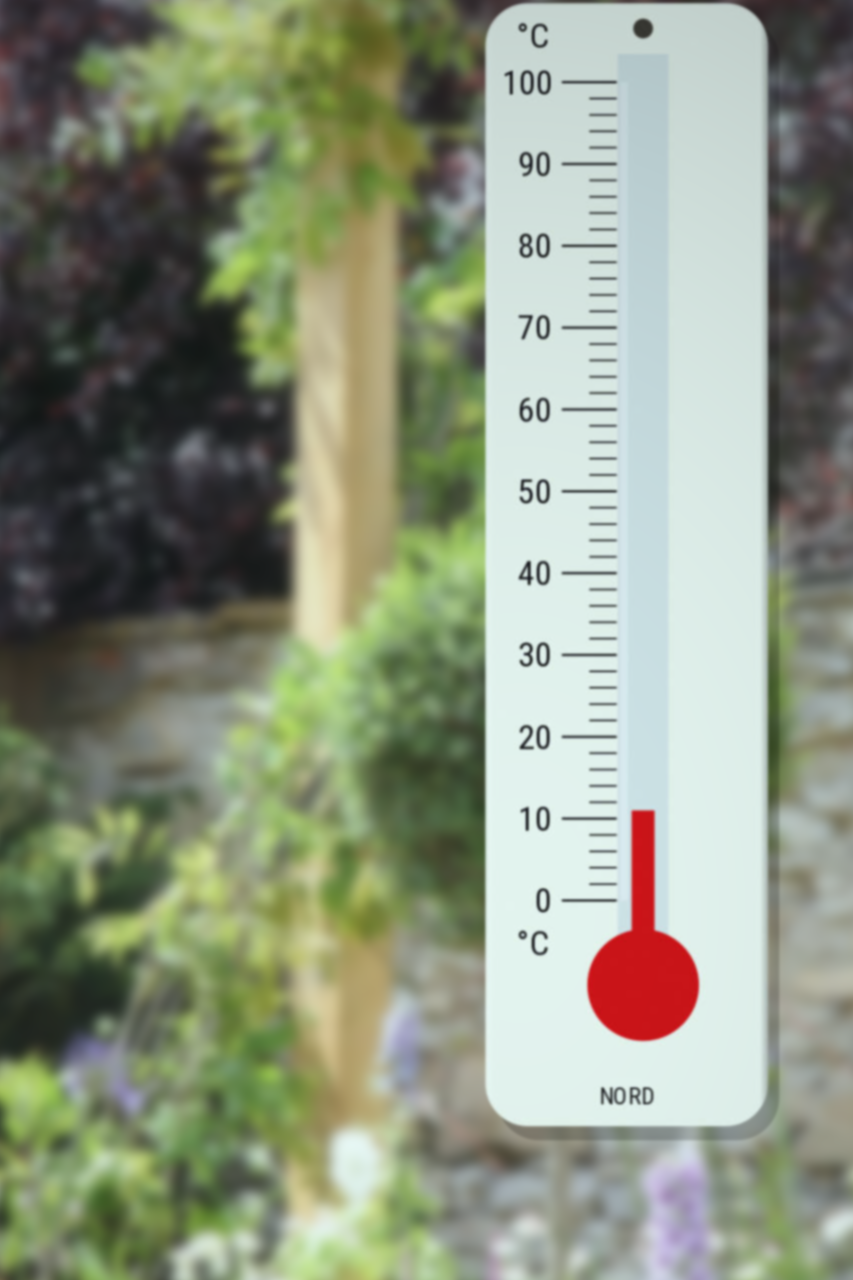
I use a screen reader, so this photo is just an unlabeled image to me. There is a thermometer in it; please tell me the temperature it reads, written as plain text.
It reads 11 °C
